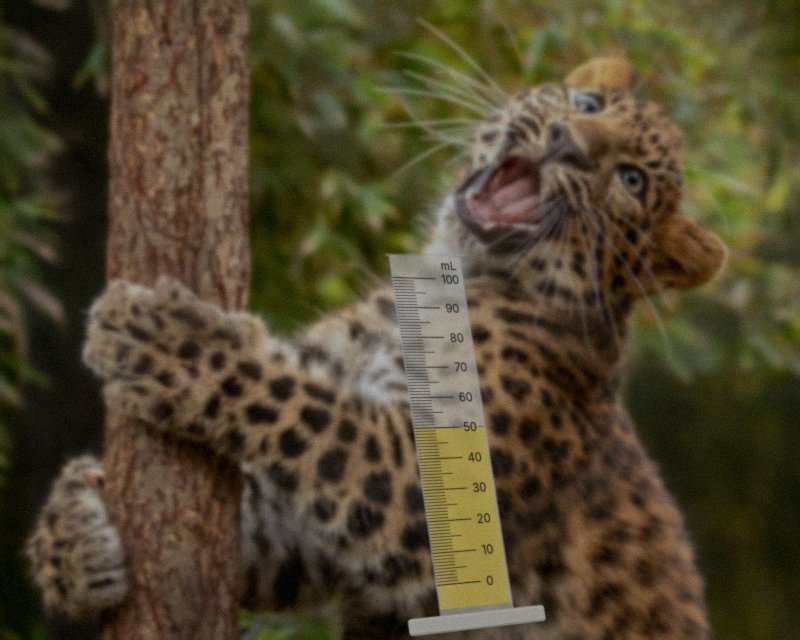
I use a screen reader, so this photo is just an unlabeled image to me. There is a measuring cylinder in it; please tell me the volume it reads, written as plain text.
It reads 50 mL
